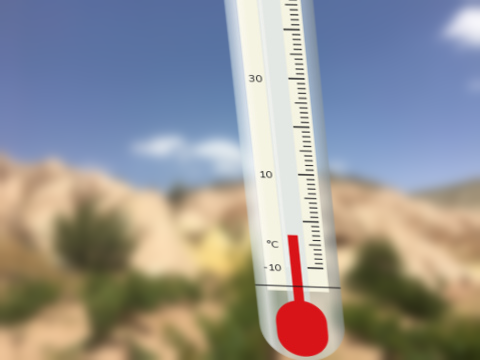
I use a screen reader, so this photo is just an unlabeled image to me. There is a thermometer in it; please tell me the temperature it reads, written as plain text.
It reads -3 °C
